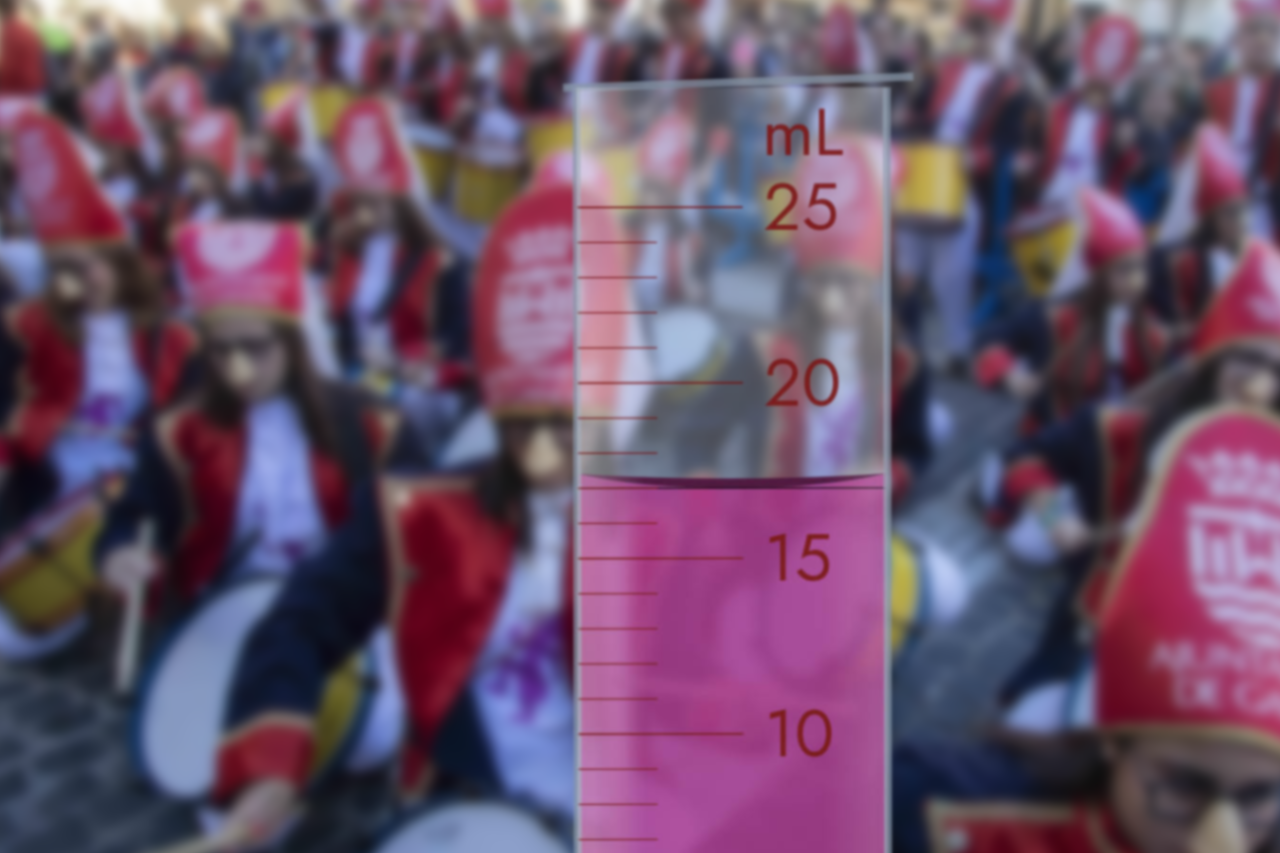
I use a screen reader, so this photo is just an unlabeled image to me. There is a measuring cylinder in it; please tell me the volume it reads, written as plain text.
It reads 17 mL
